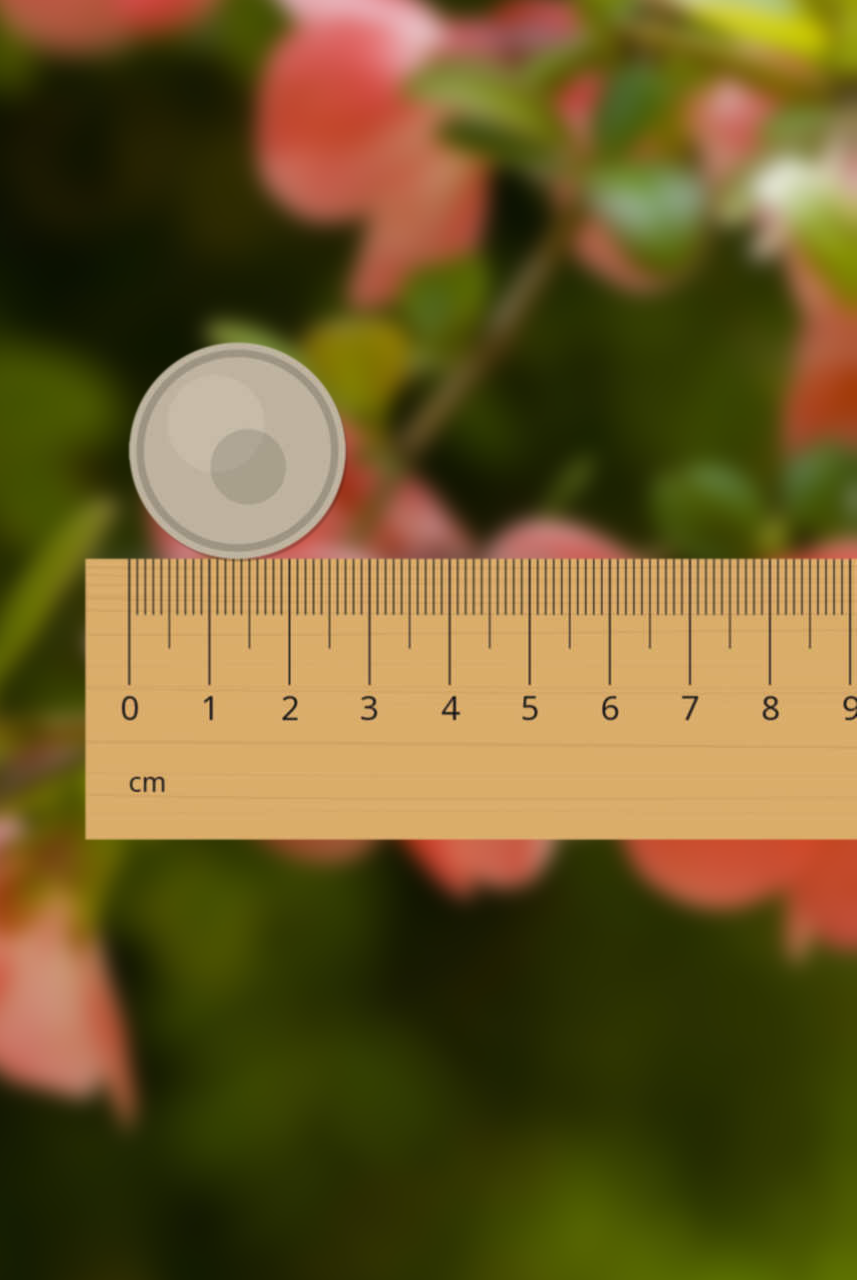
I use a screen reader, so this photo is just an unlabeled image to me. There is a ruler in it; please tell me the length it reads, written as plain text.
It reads 2.7 cm
